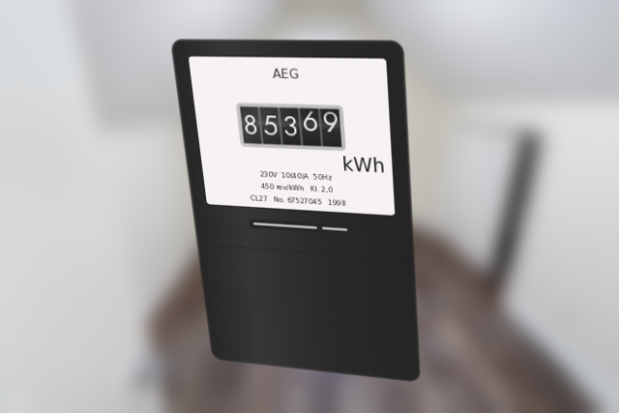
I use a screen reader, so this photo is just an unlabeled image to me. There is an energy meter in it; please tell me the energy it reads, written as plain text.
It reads 85369 kWh
